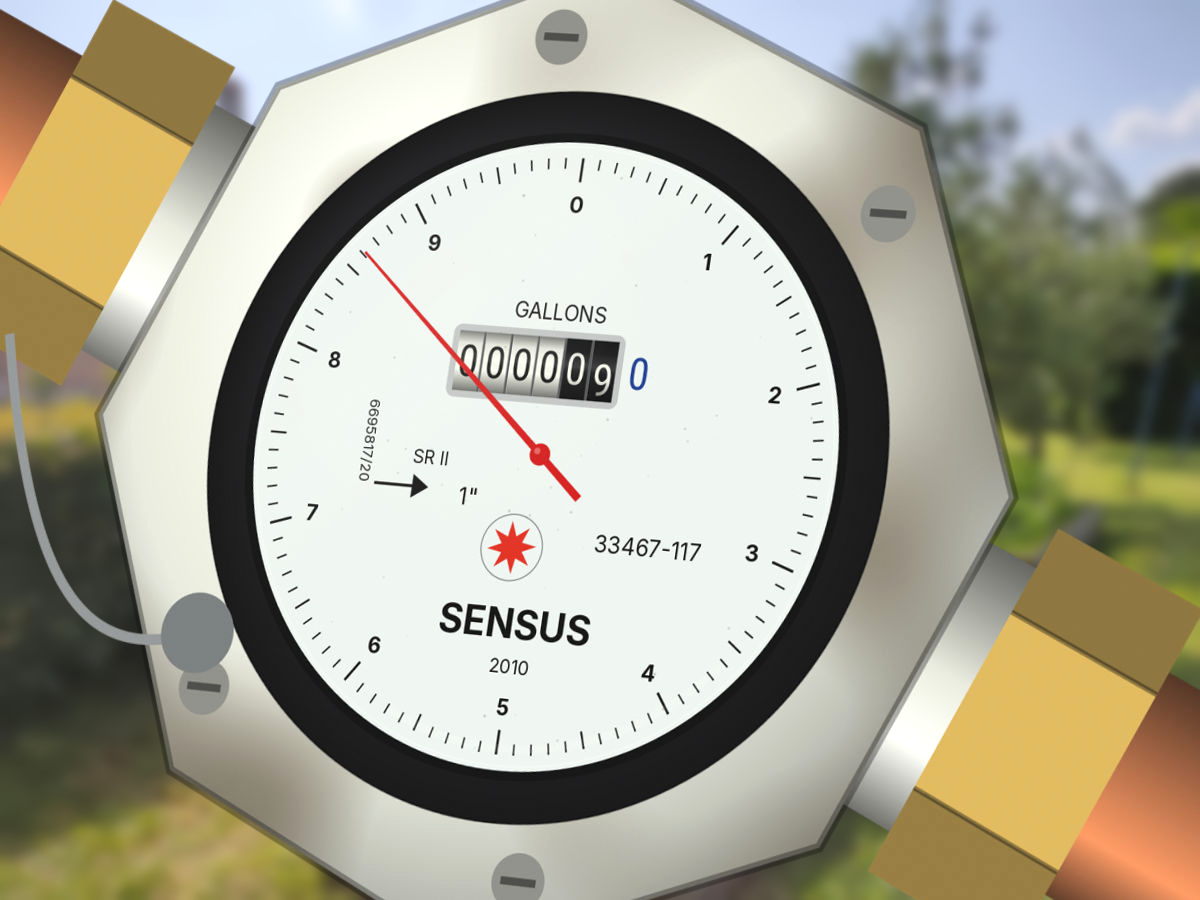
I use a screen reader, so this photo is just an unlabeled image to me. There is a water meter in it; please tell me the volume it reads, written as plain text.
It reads 88.6 gal
